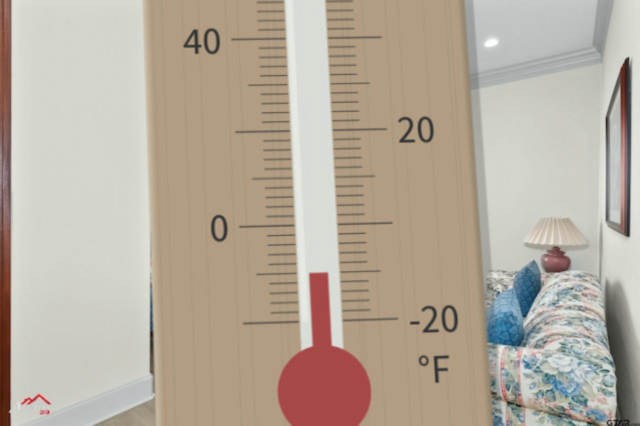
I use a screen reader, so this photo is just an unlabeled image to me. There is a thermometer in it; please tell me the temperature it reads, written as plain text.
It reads -10 °F
